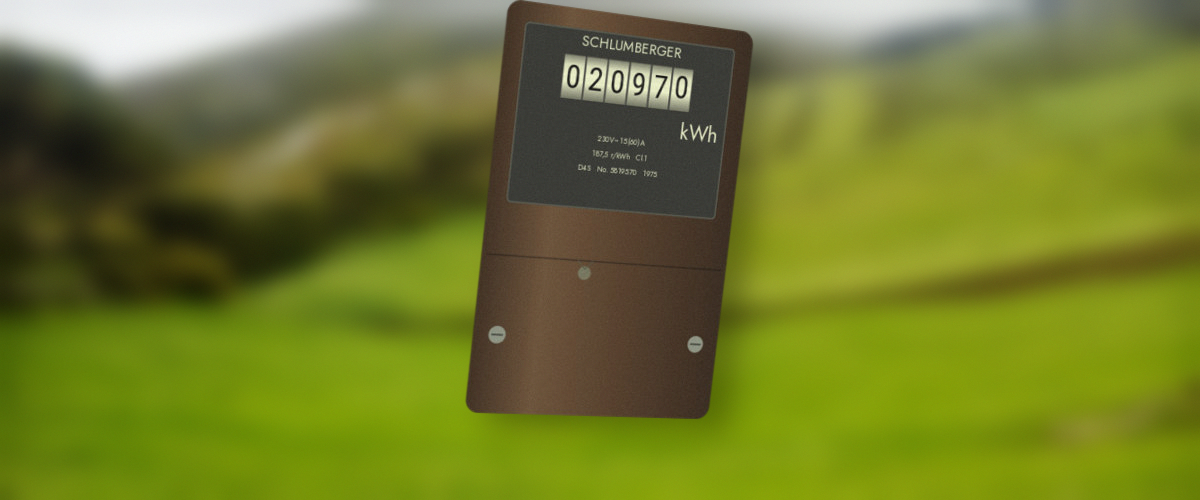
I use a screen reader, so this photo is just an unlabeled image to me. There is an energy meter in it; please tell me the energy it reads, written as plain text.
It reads 20970 kWh
